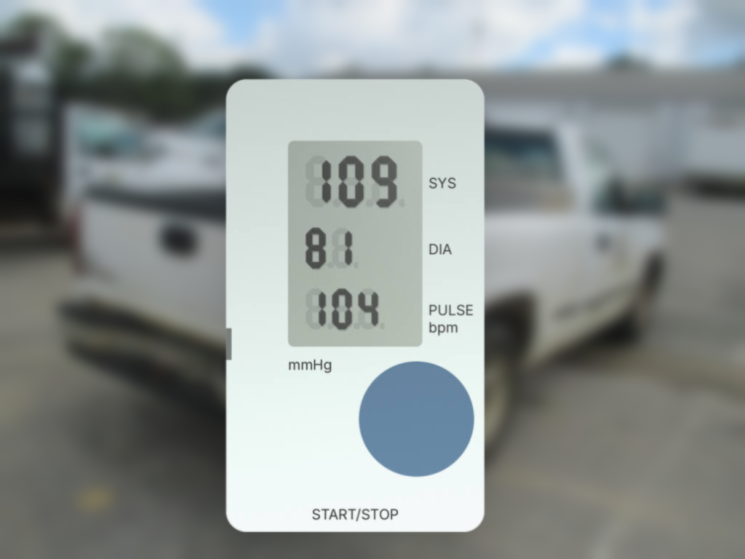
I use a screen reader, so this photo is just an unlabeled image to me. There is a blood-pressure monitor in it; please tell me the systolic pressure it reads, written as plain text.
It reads 109 mmHg
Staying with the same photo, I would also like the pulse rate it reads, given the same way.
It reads 104 bpm
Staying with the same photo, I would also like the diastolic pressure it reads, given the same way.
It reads 81 mmHg
